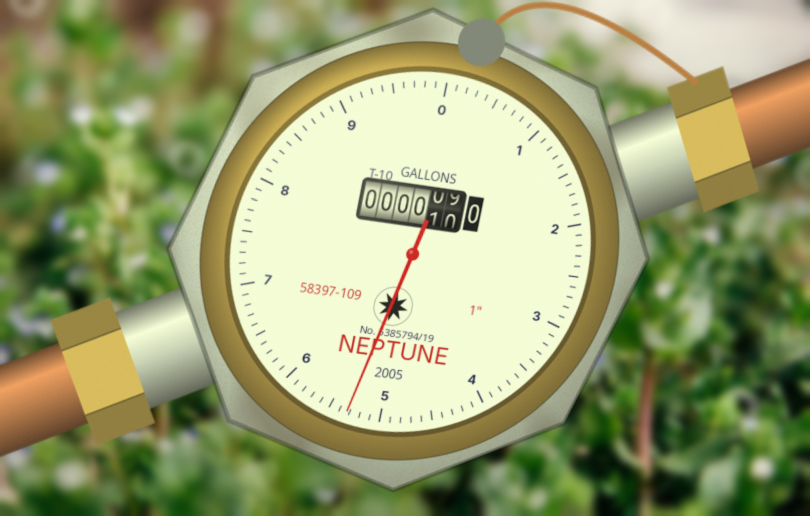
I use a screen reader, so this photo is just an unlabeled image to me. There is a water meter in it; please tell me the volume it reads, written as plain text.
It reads 95.3 gal
